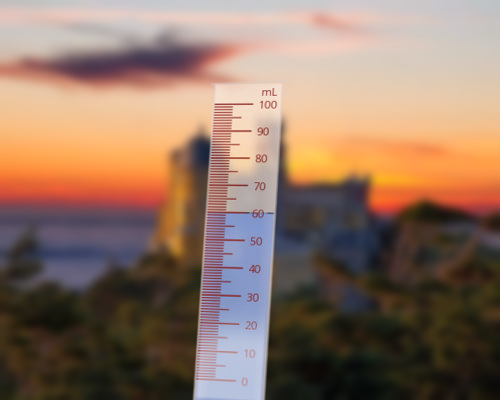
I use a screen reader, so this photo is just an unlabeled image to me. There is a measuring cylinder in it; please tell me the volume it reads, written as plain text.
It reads 60 mL
